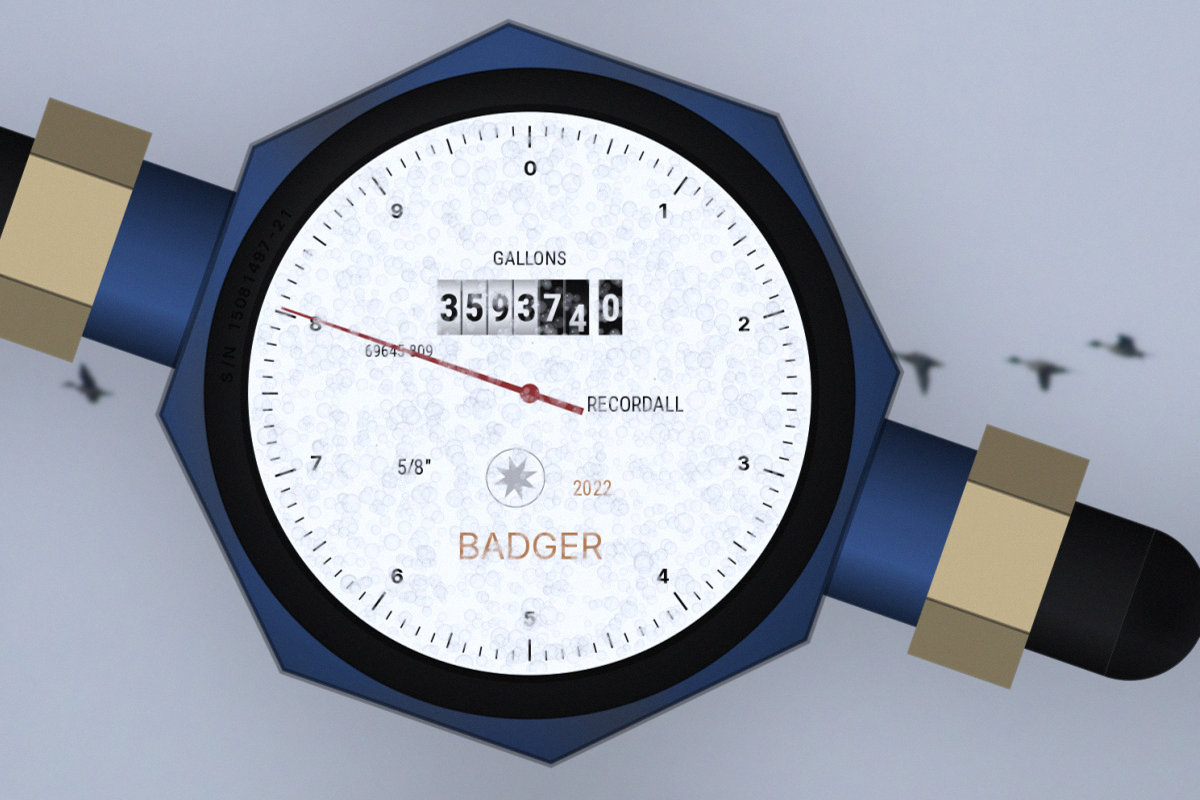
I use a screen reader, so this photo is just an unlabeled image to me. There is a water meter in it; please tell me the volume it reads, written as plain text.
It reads 3593738.0 gal
